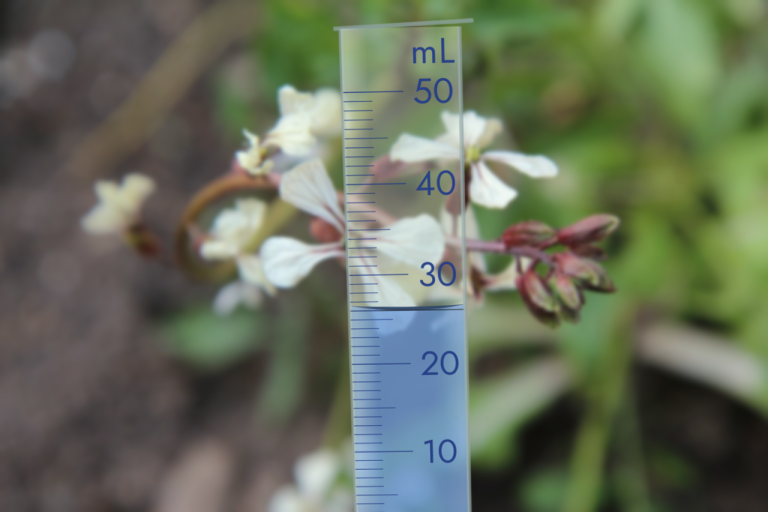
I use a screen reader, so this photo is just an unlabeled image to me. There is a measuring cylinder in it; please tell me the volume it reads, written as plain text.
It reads 26 mL
